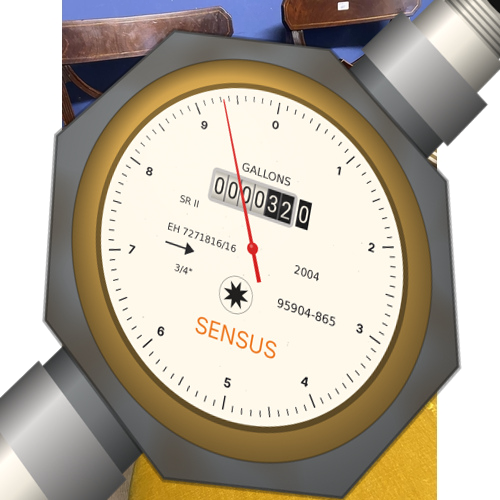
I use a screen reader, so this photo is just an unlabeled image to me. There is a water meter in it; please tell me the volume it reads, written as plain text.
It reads 319.3 gal
